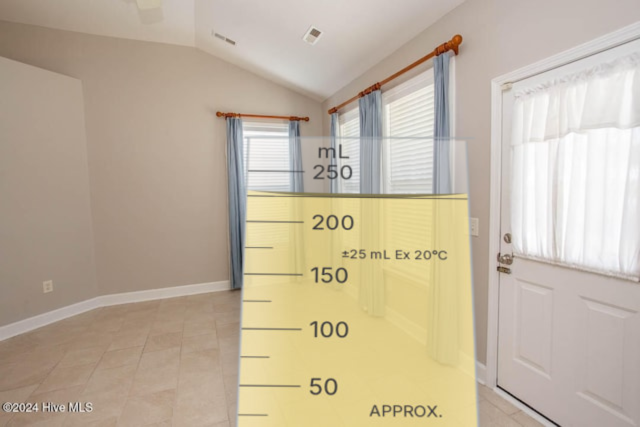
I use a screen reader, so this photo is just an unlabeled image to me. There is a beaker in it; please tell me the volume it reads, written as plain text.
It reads 225 mL
